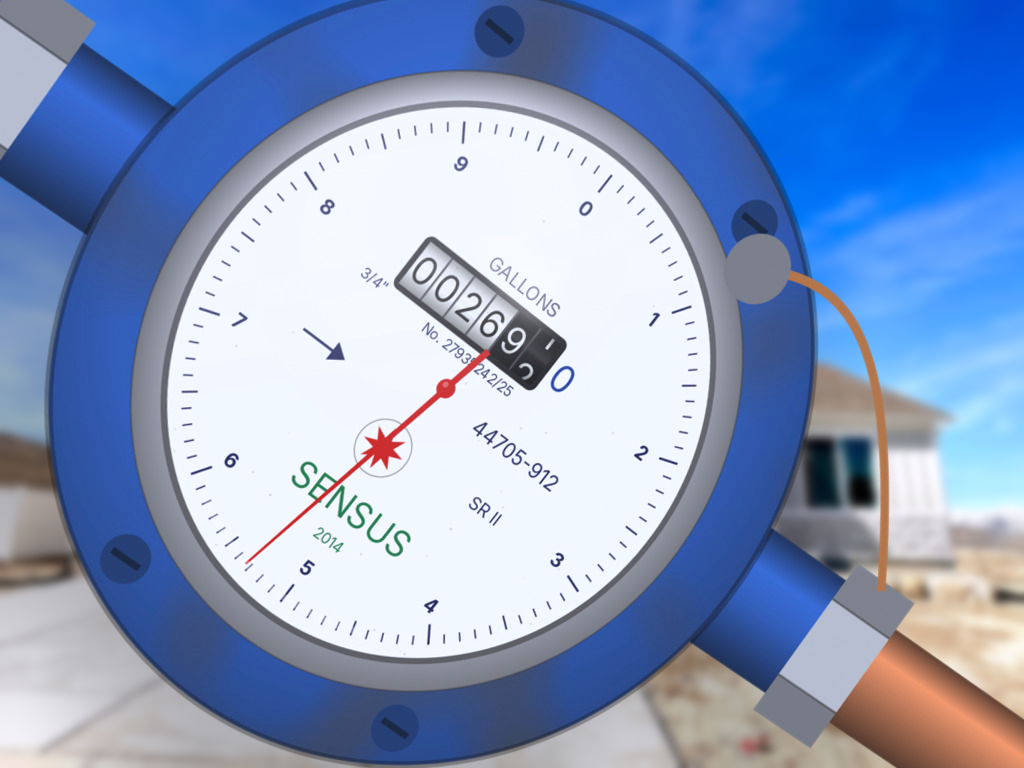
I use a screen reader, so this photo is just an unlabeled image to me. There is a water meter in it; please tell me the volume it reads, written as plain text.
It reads 26915.3 gal
